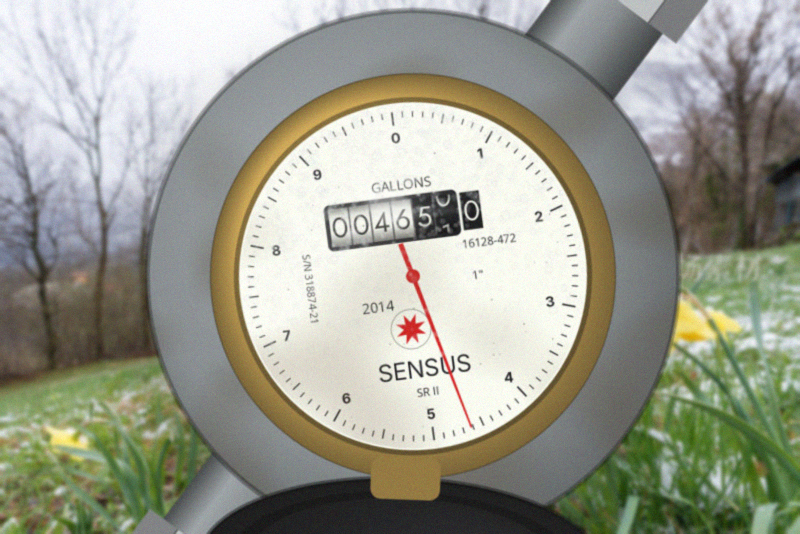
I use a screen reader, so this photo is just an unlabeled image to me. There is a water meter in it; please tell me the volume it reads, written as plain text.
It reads 46504.6 gal
